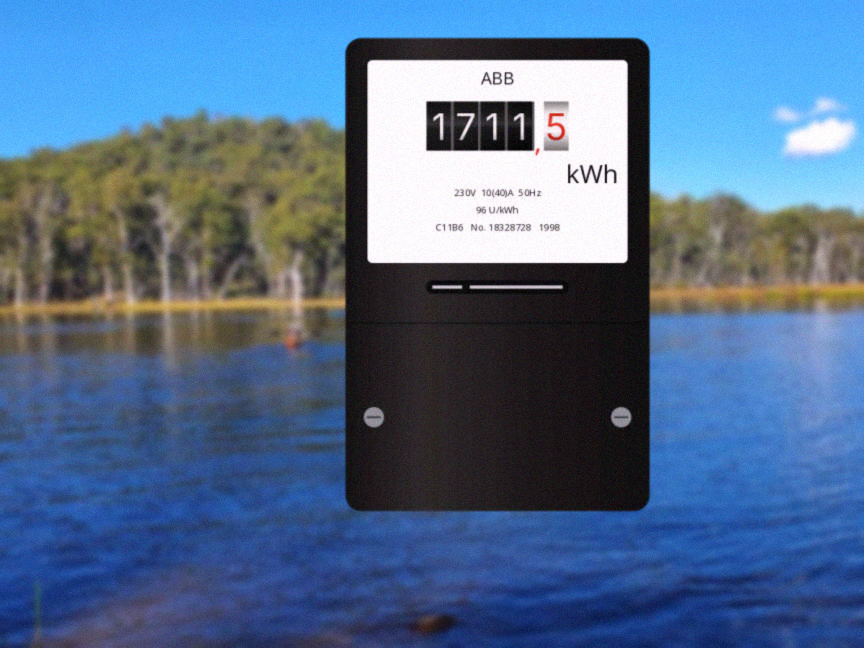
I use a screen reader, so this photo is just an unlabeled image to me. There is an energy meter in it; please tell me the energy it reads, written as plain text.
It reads 1711.5 kWh
